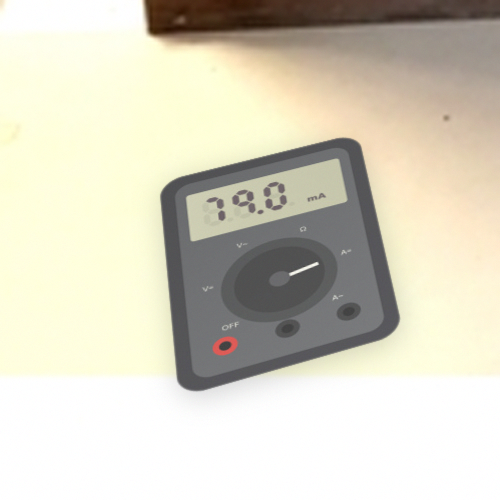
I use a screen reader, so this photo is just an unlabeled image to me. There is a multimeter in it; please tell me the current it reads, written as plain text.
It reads 79.0 mA
